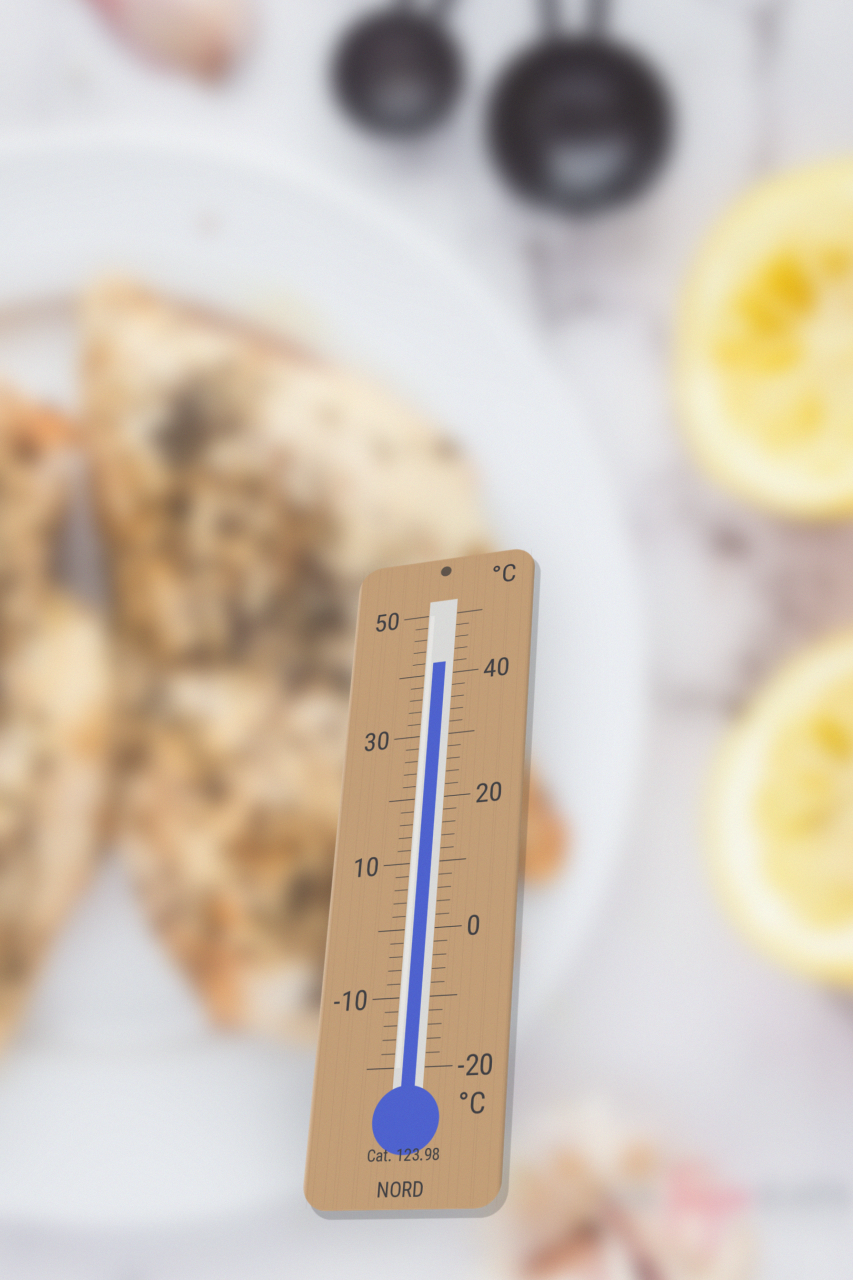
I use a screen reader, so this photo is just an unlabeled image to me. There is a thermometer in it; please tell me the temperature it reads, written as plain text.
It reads 42 °C
